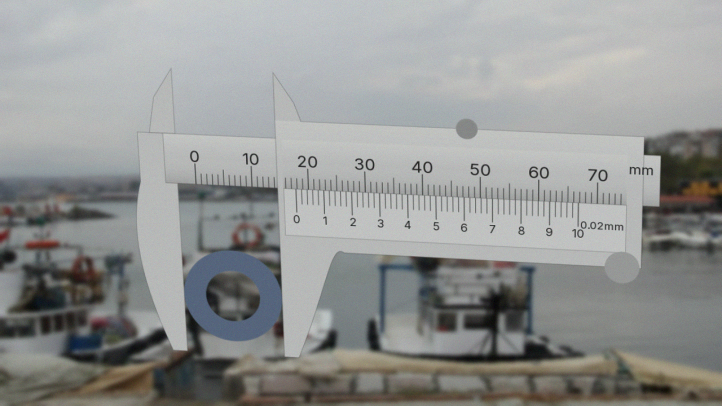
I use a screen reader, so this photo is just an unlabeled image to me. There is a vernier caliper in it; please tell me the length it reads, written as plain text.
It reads 17.8 mm
